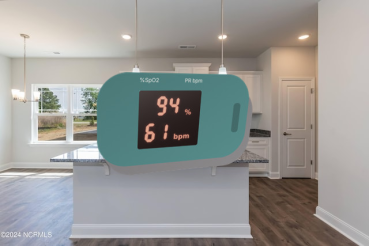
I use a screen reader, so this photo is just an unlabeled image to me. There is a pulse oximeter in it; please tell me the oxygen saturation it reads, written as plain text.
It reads 94 %
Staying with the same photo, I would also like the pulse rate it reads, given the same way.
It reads 61 bpm
